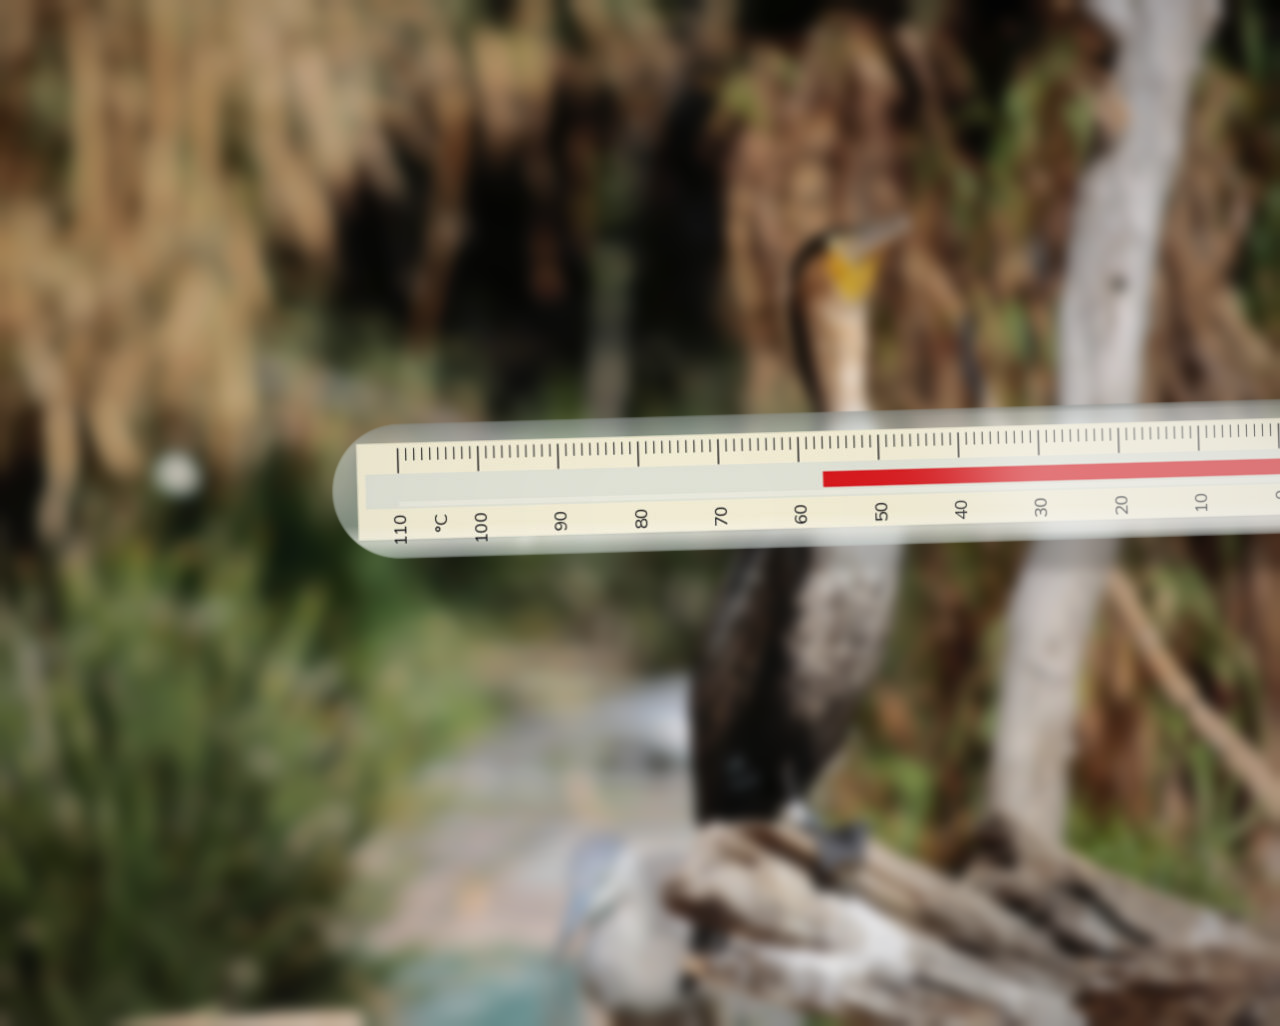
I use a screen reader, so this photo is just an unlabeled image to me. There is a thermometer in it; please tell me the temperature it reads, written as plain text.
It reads 57 °C
